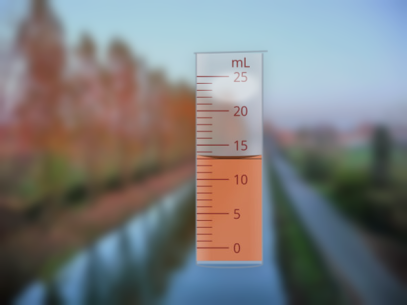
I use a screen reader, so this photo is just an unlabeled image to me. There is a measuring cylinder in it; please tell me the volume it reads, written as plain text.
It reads 13 mL
